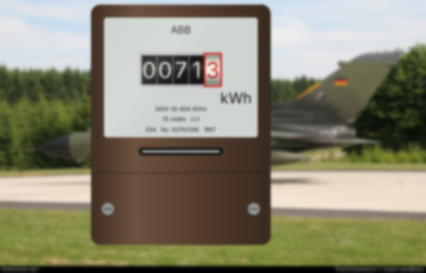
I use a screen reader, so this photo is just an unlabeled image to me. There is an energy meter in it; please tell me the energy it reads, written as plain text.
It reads 71.3 kWh
